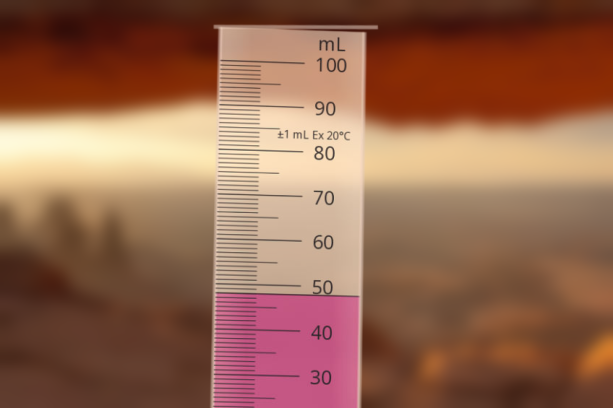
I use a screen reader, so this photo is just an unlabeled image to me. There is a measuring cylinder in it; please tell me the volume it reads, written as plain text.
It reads 48 mL
